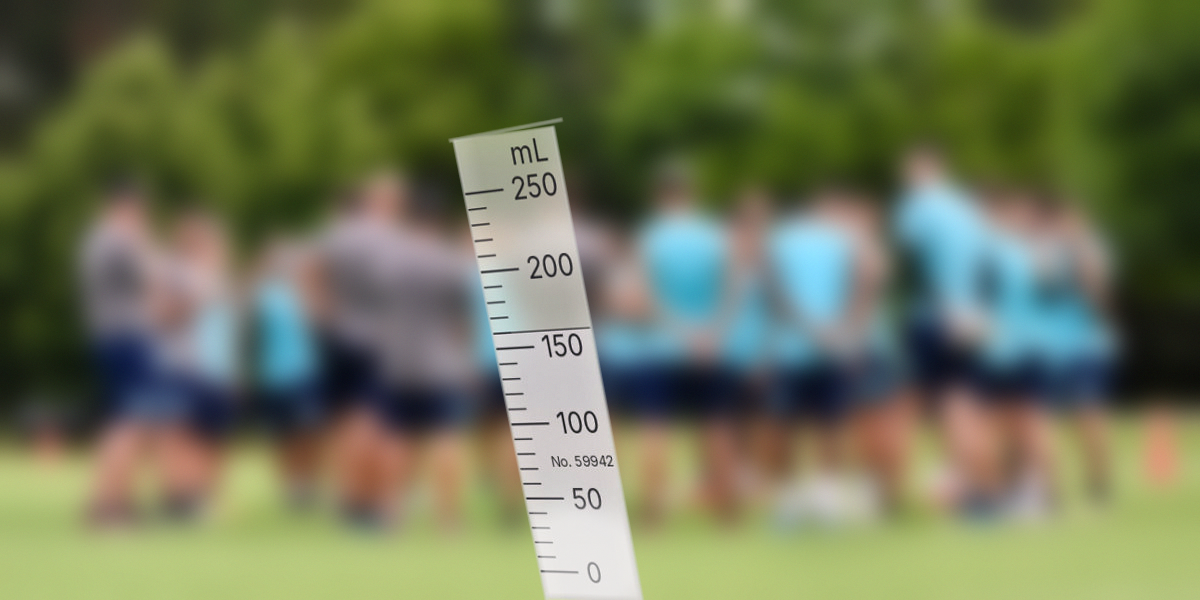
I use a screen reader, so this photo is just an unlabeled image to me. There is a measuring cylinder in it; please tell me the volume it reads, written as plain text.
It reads 160 mL
